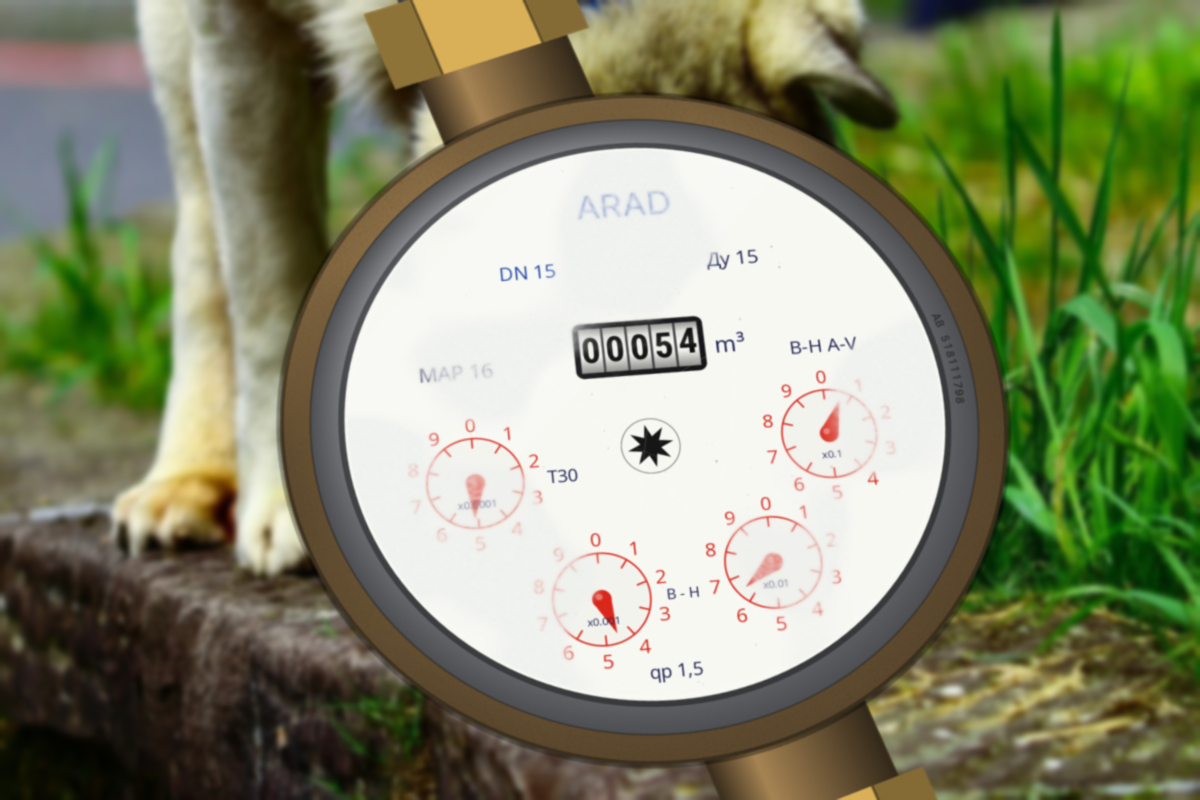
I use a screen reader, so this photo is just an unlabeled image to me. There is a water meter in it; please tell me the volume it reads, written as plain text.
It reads 54.0645 m³
